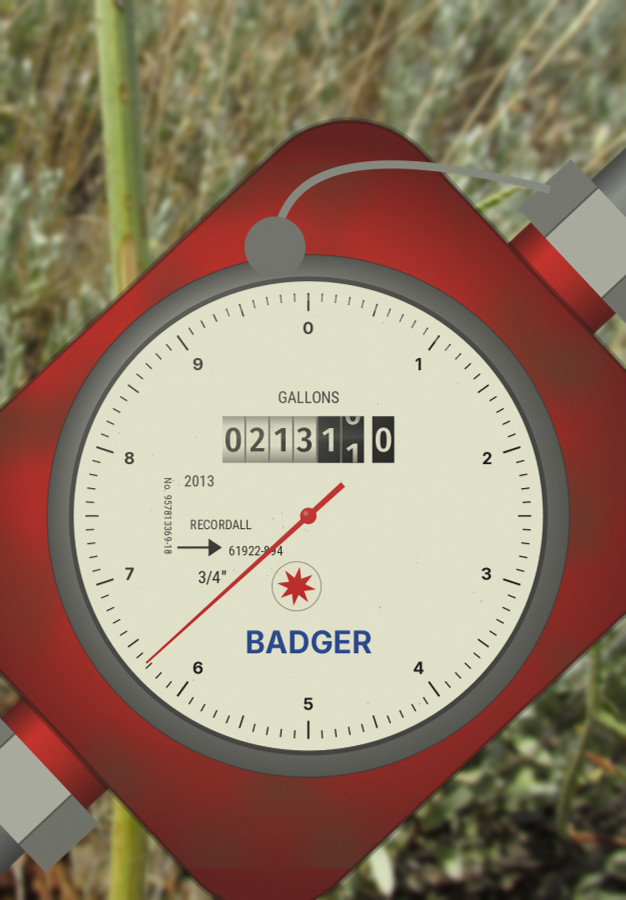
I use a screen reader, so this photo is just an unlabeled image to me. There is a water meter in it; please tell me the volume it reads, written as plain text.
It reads 213106.3 gal
